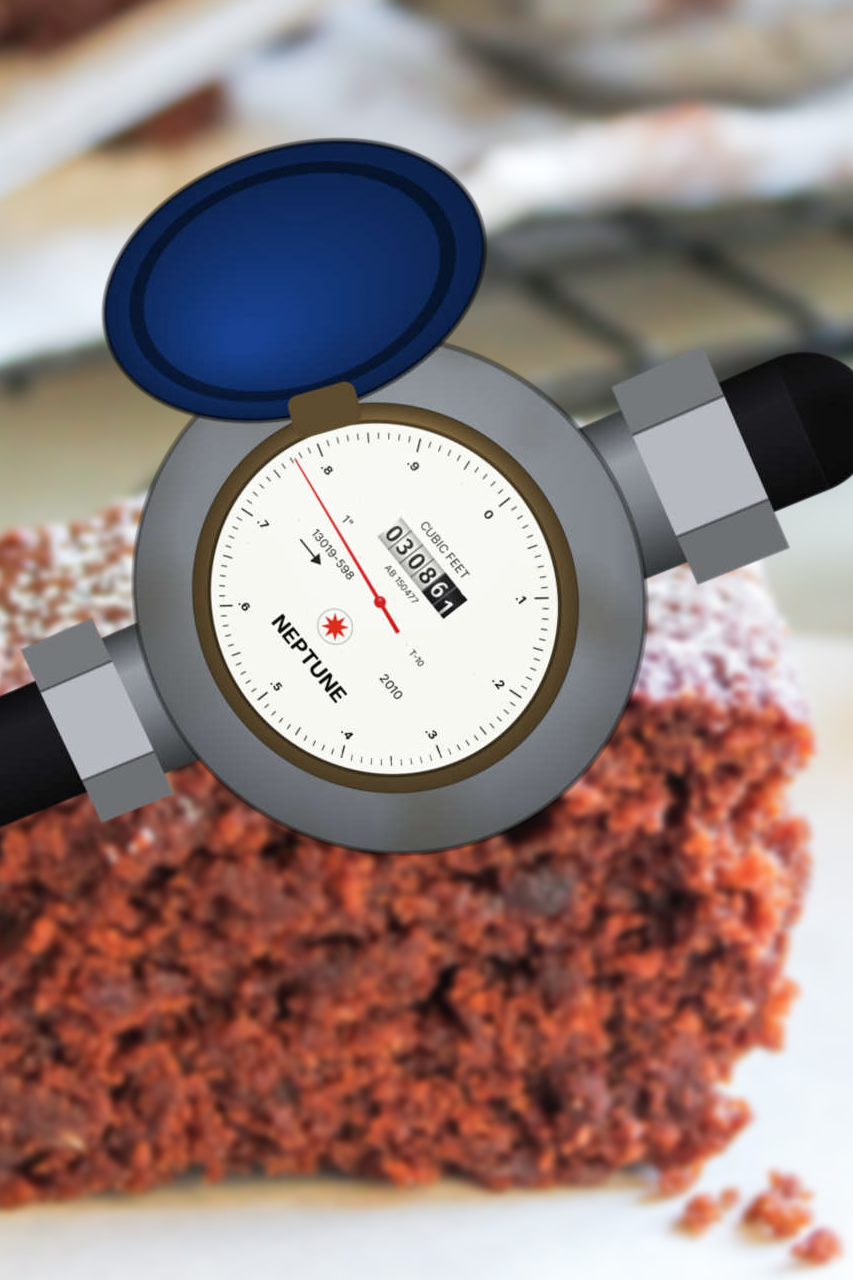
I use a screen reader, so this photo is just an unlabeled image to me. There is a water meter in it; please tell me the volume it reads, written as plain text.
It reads 30860.77 ft³
